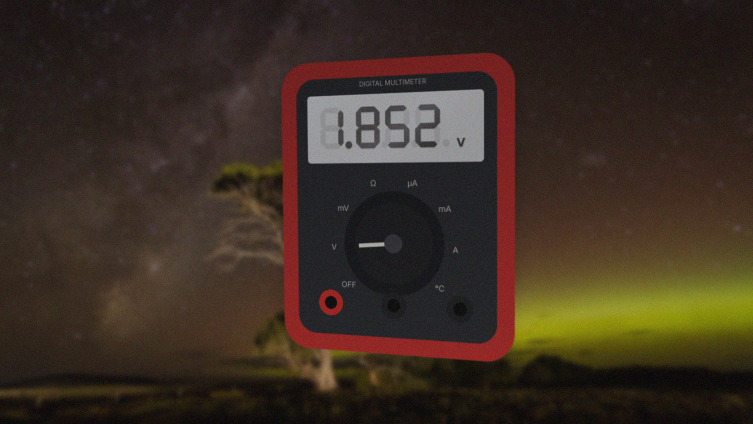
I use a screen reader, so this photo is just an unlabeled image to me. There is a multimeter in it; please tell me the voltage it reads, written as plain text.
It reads 1.852 V
